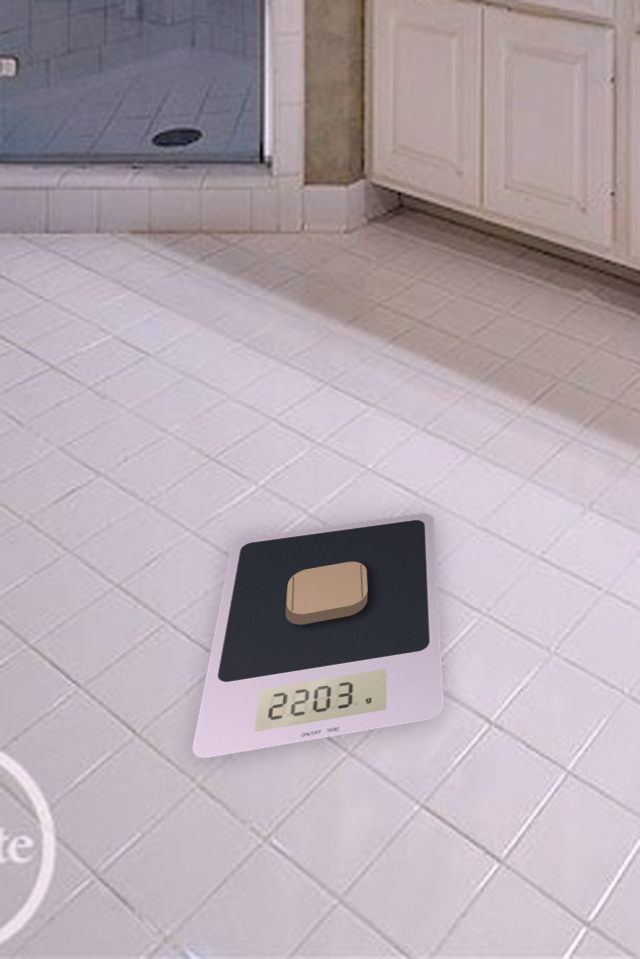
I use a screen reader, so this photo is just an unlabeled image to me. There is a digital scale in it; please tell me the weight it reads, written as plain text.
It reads 2203 g
